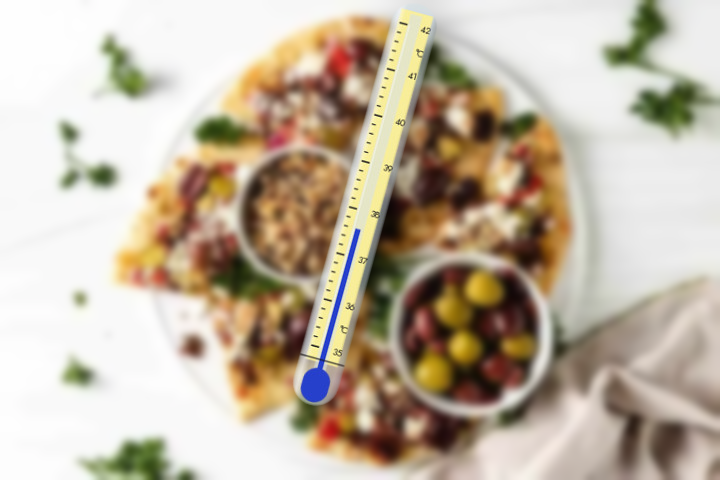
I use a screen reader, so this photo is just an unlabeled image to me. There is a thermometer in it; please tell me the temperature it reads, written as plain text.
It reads 37.6 °C
